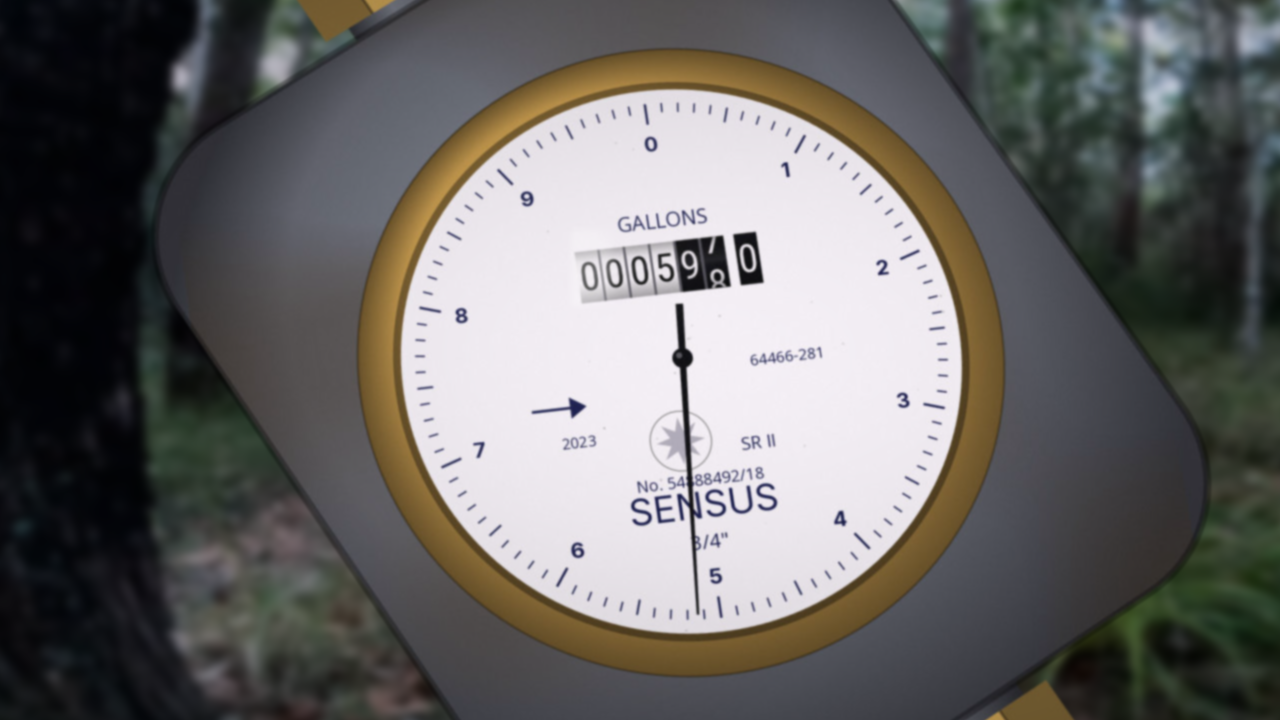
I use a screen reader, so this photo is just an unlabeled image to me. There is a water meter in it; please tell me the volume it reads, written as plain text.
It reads 5975.1 gal
